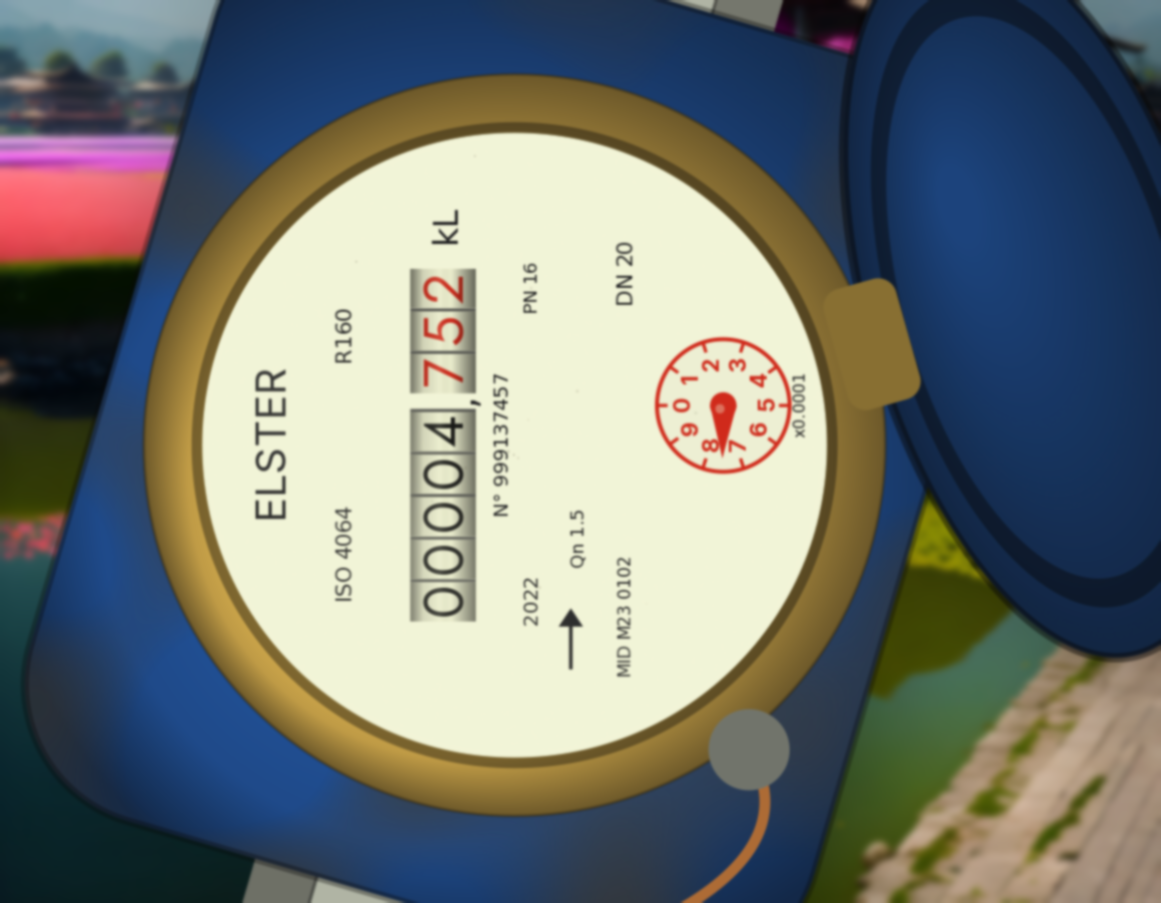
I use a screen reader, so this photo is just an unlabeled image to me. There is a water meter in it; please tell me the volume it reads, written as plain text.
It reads 4.7527 kL
